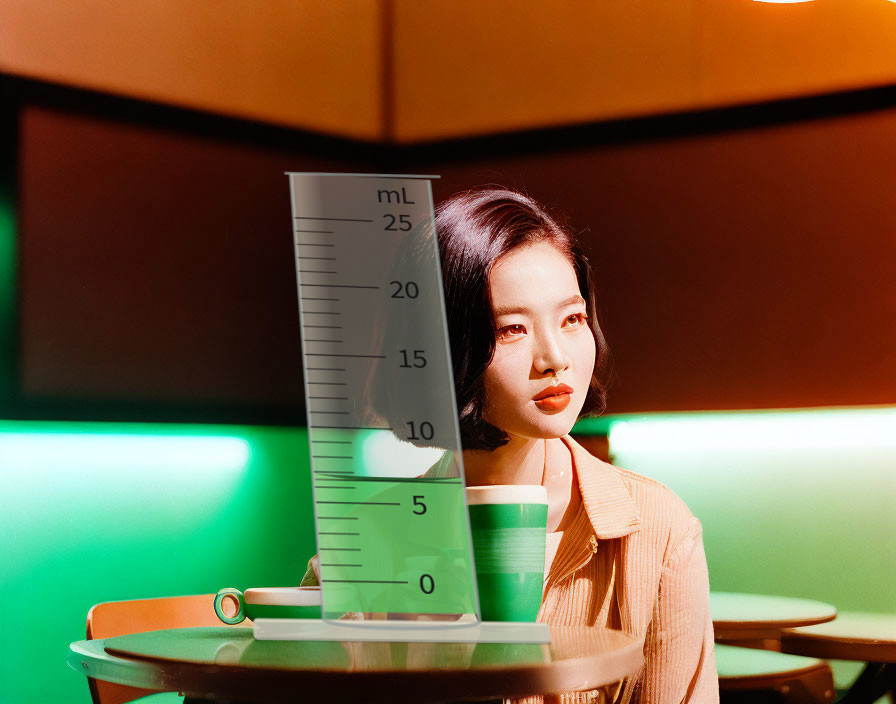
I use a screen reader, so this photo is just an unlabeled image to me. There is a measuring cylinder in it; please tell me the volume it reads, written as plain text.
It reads 6.5 mL
